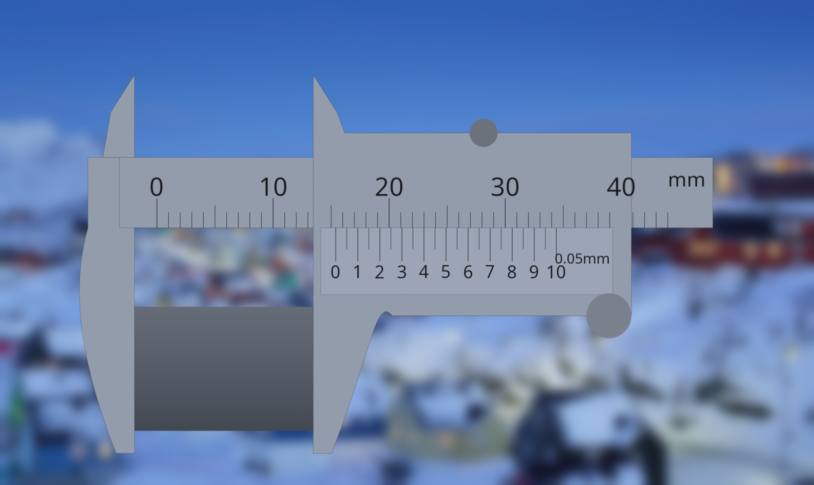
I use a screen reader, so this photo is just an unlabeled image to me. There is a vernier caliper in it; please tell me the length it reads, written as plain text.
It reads 15.4 mm
